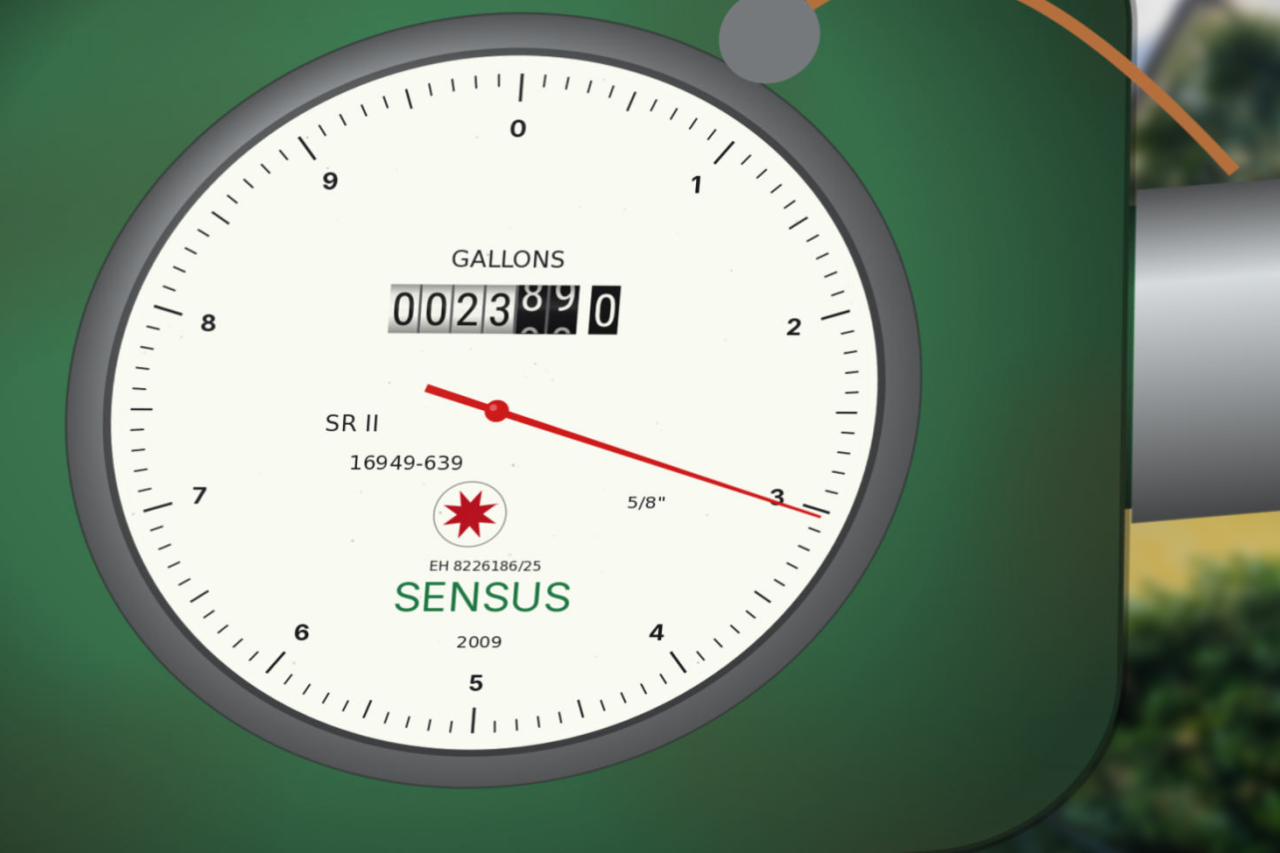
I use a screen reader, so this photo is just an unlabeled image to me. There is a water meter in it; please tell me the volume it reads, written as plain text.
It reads 23893.0 gal
